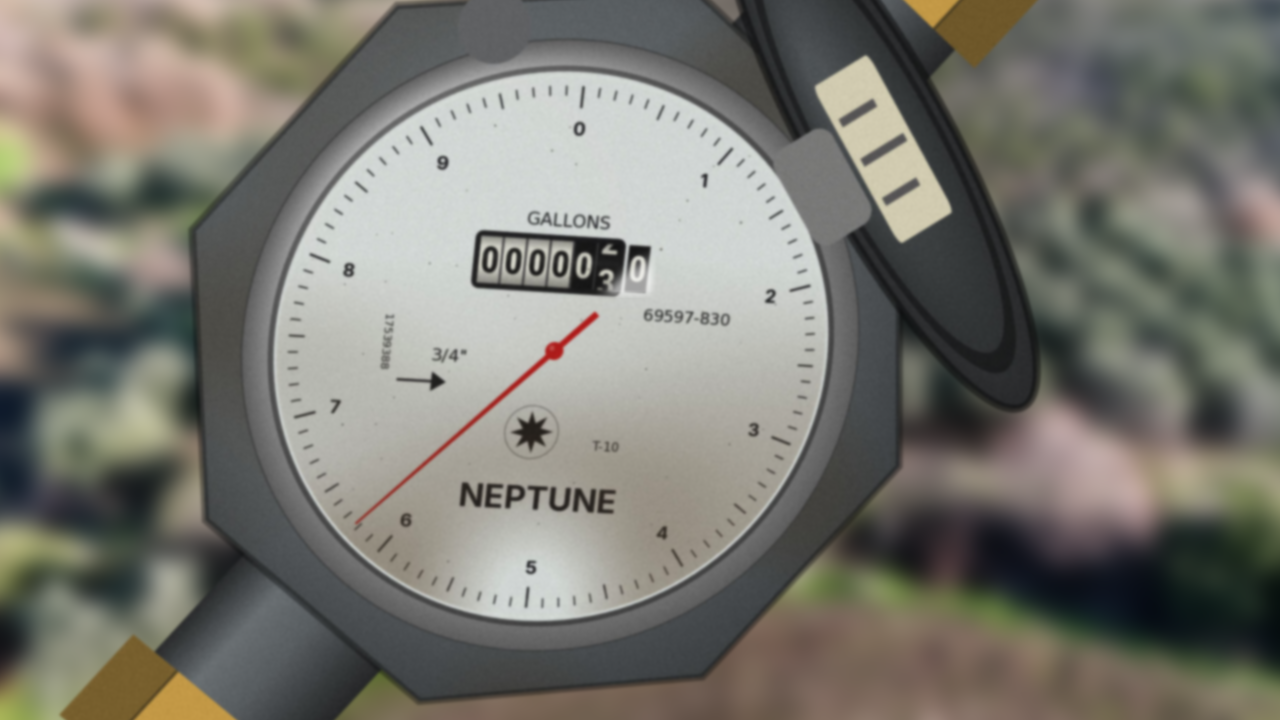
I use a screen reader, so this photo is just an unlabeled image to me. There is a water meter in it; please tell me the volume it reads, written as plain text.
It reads 26.2 gal
